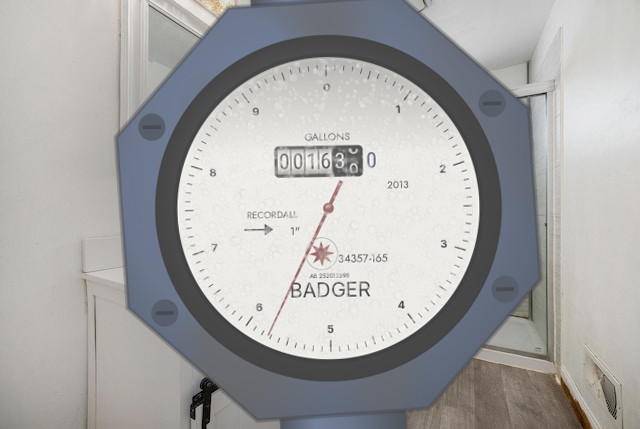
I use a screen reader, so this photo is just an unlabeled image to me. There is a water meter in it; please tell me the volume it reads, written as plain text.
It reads 16385.7 gal
